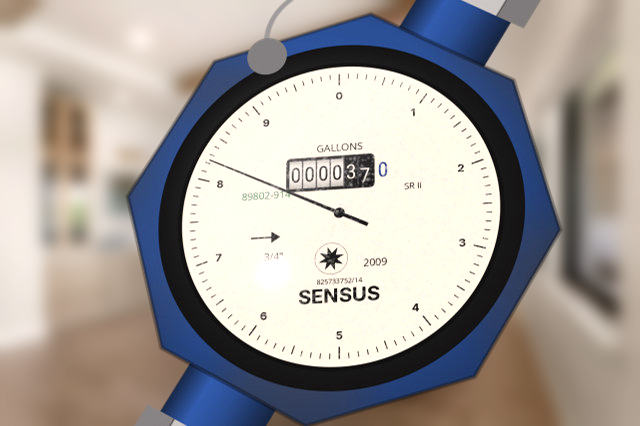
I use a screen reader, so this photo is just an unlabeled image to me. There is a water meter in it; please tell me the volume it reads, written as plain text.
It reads 368.2 gal
